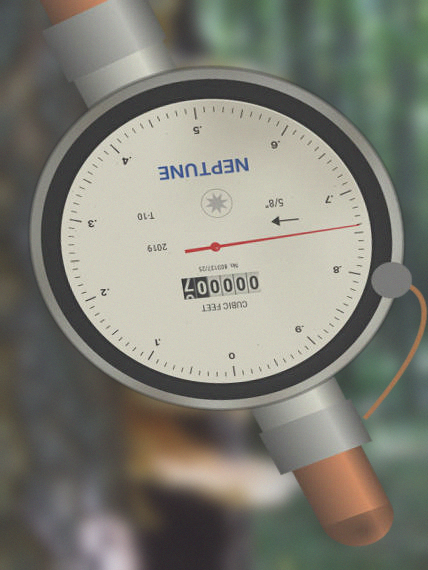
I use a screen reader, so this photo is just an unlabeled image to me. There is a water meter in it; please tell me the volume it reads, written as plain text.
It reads 6.74 ft³
